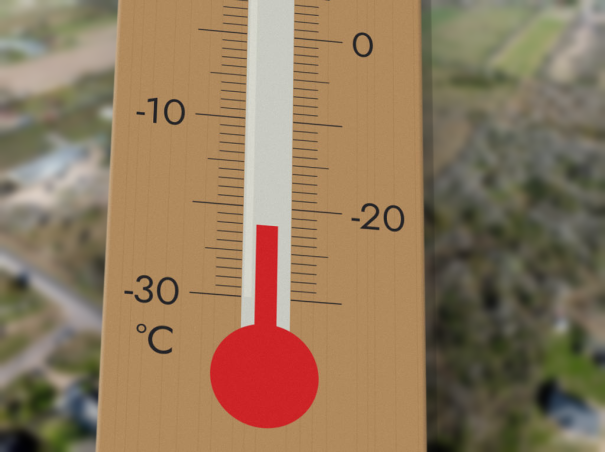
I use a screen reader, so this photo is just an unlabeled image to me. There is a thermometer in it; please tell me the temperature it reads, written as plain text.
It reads -22 °C
